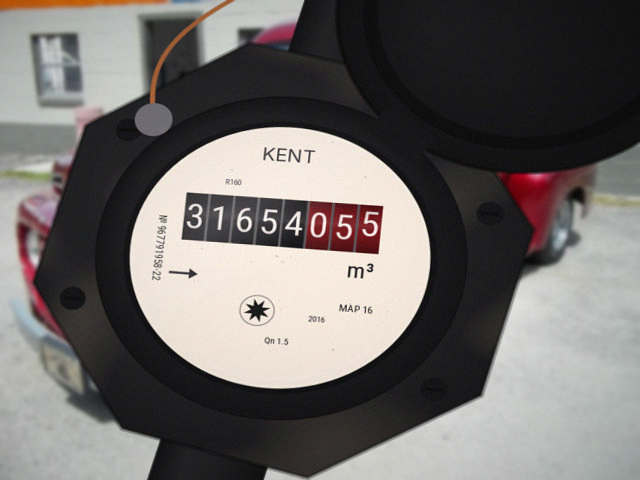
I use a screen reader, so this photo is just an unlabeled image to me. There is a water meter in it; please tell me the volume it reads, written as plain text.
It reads 31654.055 m³
